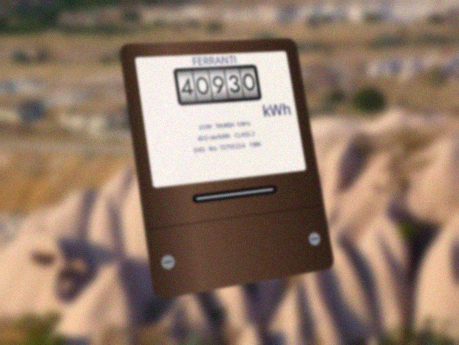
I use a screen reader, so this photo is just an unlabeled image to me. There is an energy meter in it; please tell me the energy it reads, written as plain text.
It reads 40930 kWh
